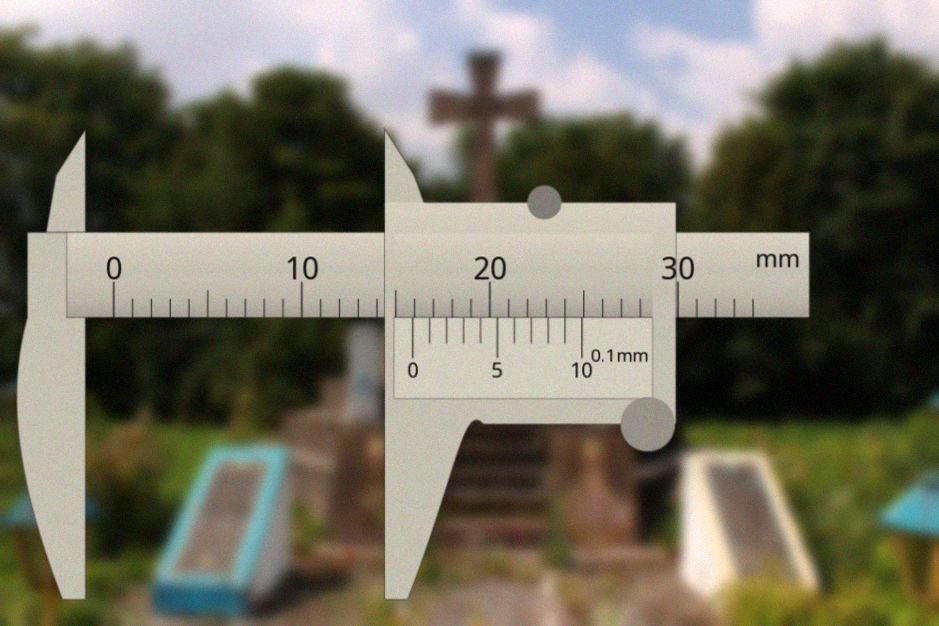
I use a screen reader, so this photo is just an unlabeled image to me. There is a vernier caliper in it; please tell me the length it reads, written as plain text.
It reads 15.9 mm
